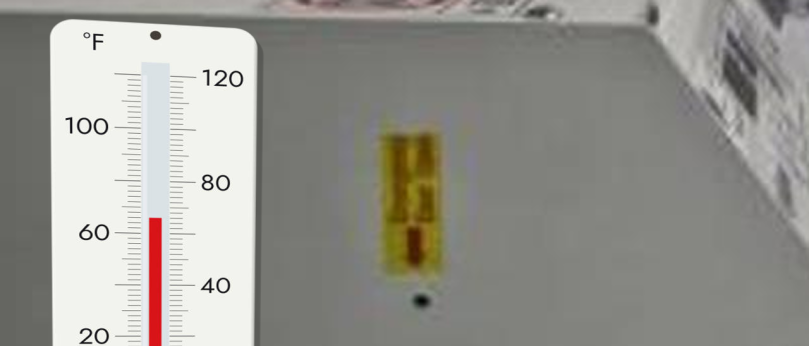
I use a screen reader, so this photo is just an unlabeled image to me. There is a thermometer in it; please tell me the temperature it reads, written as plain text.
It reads 66 °F
